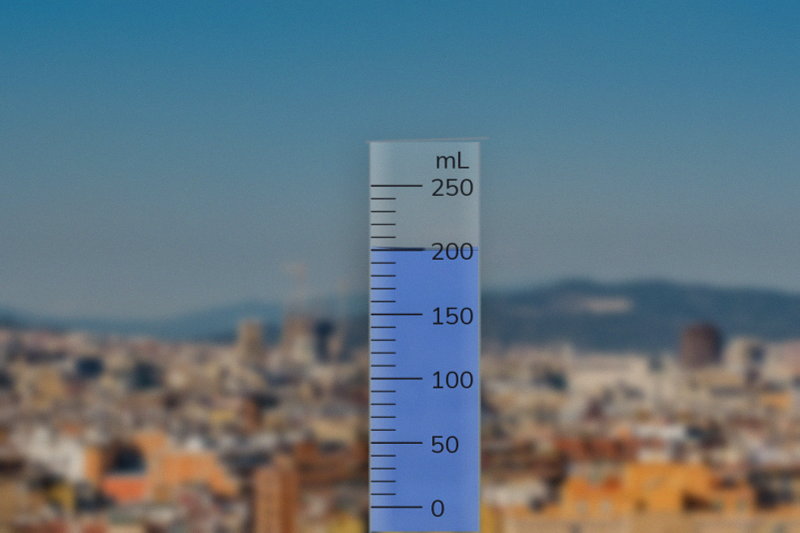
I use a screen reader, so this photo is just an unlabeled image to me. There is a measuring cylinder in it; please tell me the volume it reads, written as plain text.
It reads 200 mL
